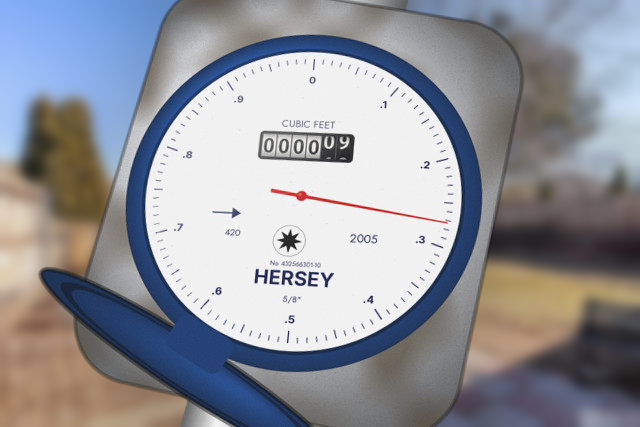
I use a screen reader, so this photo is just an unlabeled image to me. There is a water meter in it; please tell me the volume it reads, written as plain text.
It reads 9.27 ft³
